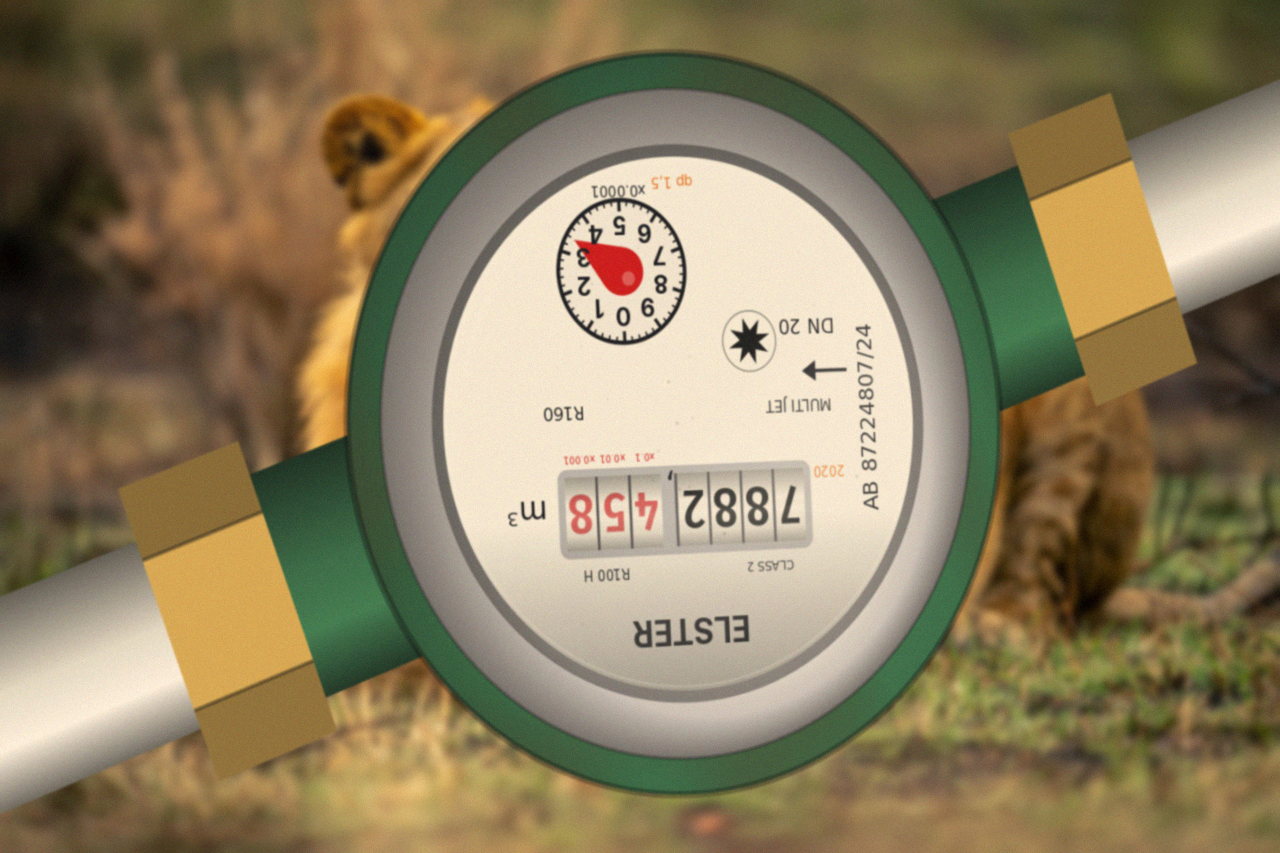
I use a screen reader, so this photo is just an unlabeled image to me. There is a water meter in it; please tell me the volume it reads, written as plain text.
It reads 7882.4583 m³
